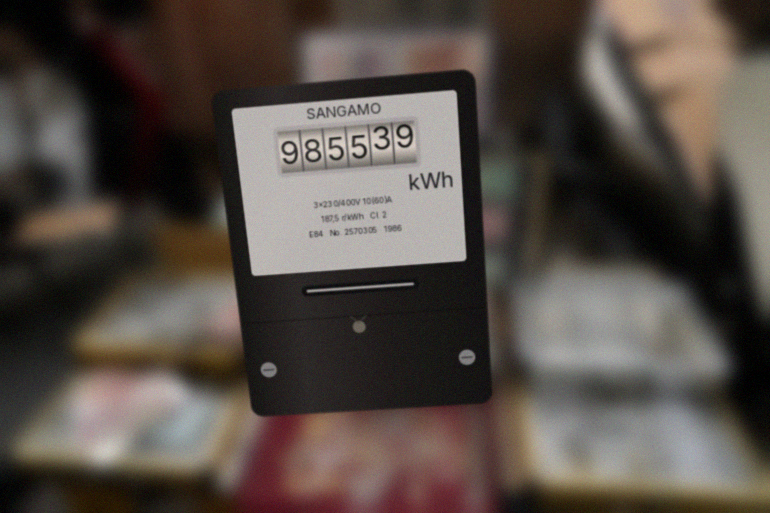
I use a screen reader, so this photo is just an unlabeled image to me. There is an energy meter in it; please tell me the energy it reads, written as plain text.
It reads 985539 kWh
